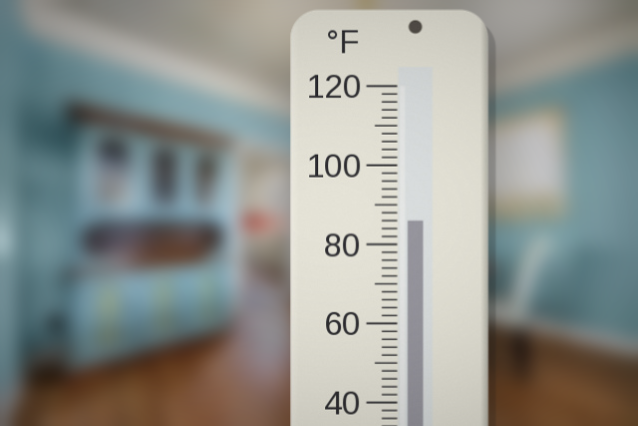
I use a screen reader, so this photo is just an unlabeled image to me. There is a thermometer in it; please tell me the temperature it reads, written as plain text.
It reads 86 °F
